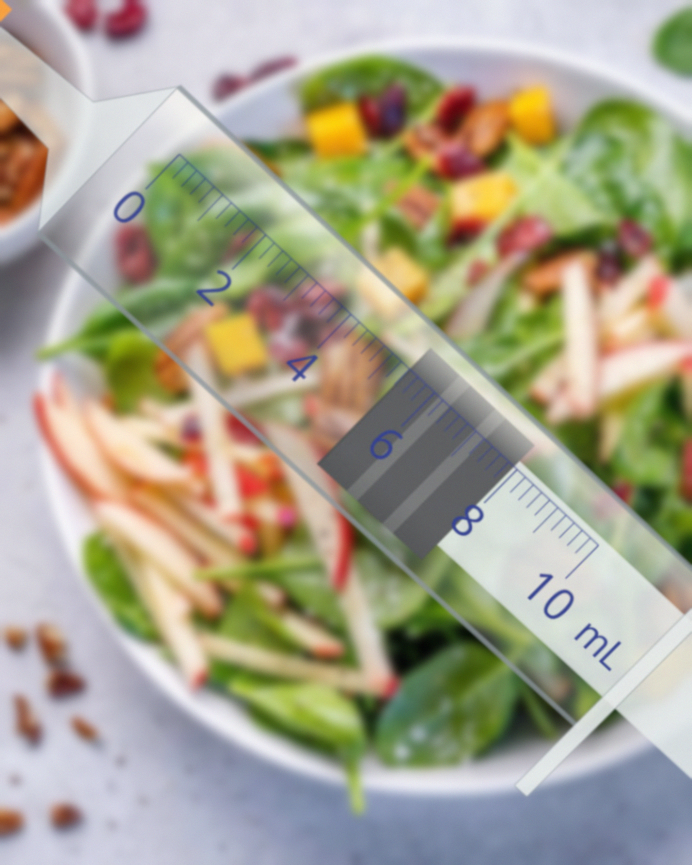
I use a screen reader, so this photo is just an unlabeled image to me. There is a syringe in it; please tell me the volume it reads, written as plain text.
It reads 5.4 mL
